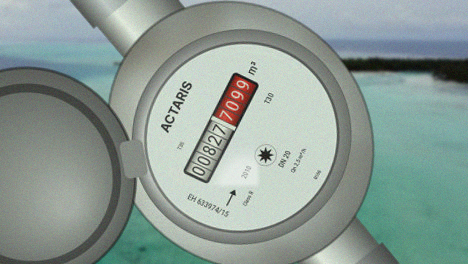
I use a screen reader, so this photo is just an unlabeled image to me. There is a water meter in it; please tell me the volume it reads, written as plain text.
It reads 827.7099 m³
